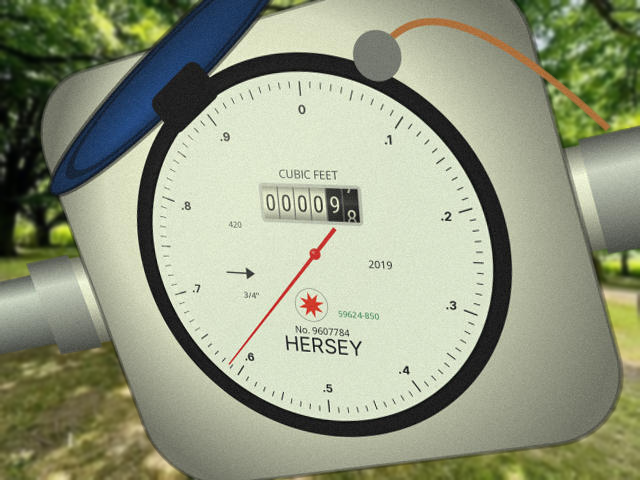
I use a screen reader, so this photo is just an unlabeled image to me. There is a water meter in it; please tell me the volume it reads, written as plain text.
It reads 97.61 ft³
